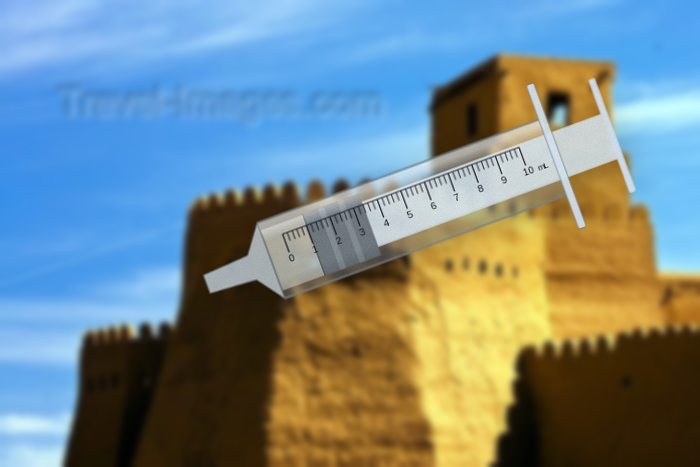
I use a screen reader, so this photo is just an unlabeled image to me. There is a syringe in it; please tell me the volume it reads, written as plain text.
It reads 1 mL
